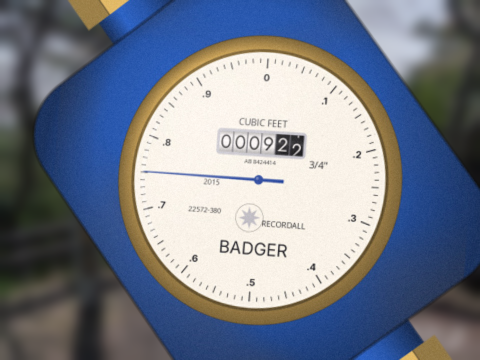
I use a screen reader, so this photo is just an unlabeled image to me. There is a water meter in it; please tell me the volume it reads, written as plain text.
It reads 921.75 ft³
